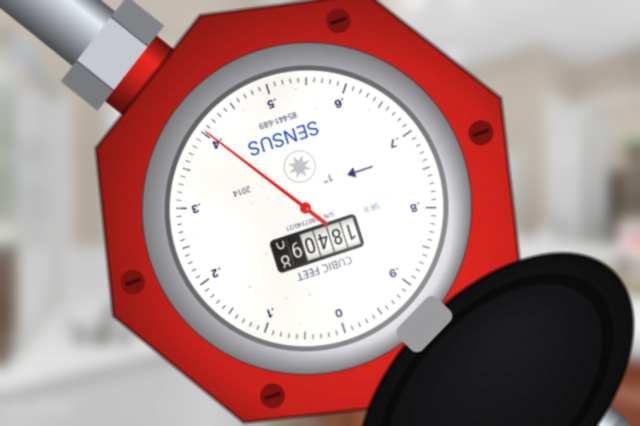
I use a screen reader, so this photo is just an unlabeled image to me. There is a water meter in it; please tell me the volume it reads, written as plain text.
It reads 184098.40 ft³
